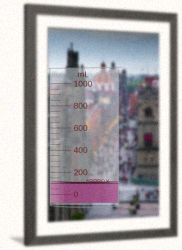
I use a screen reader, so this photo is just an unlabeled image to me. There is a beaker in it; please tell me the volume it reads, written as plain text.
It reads 100 mL
